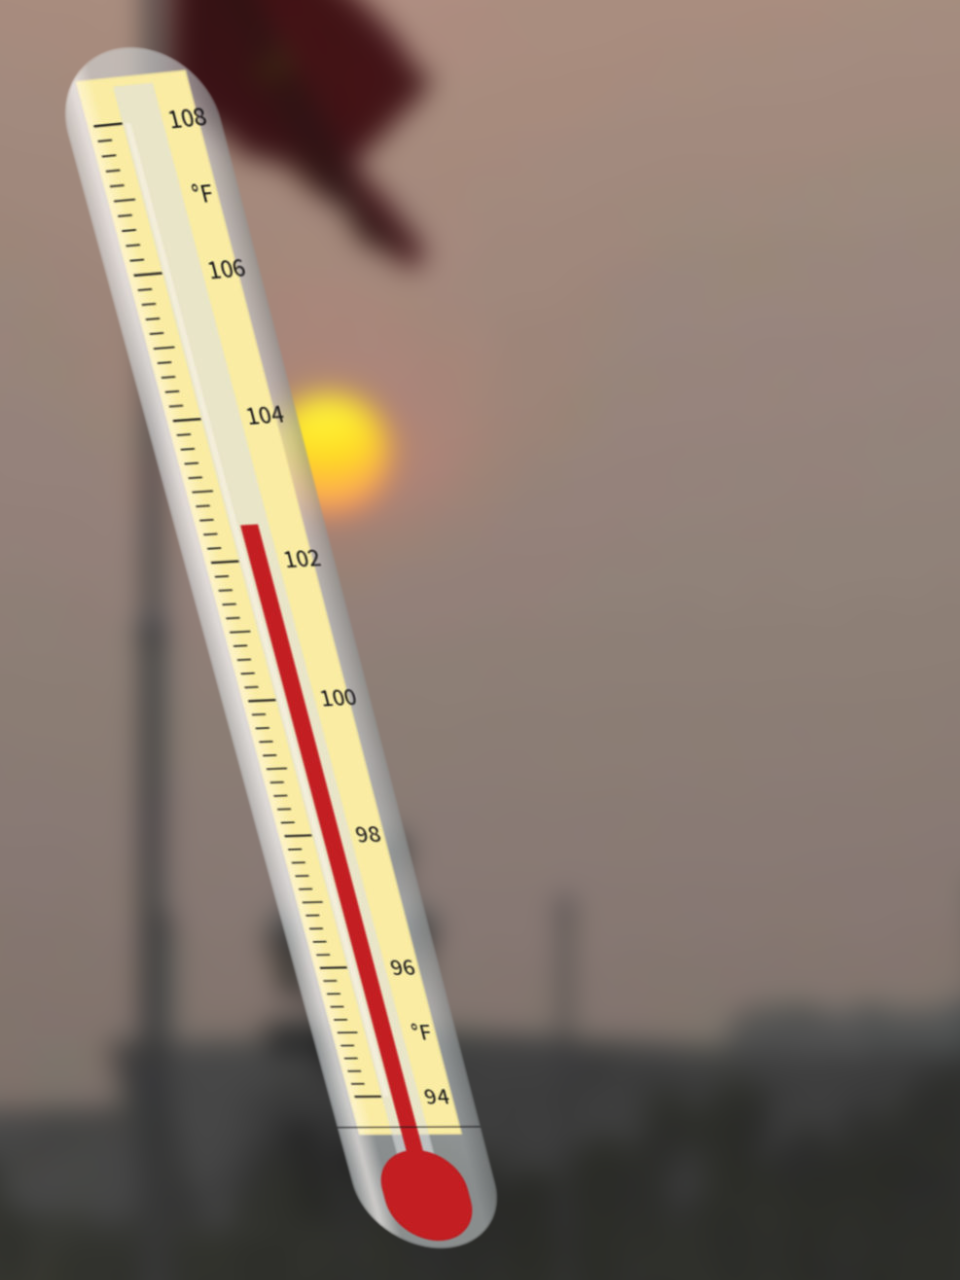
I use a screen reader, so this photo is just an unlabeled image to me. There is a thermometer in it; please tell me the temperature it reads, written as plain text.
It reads 102.5 °F
